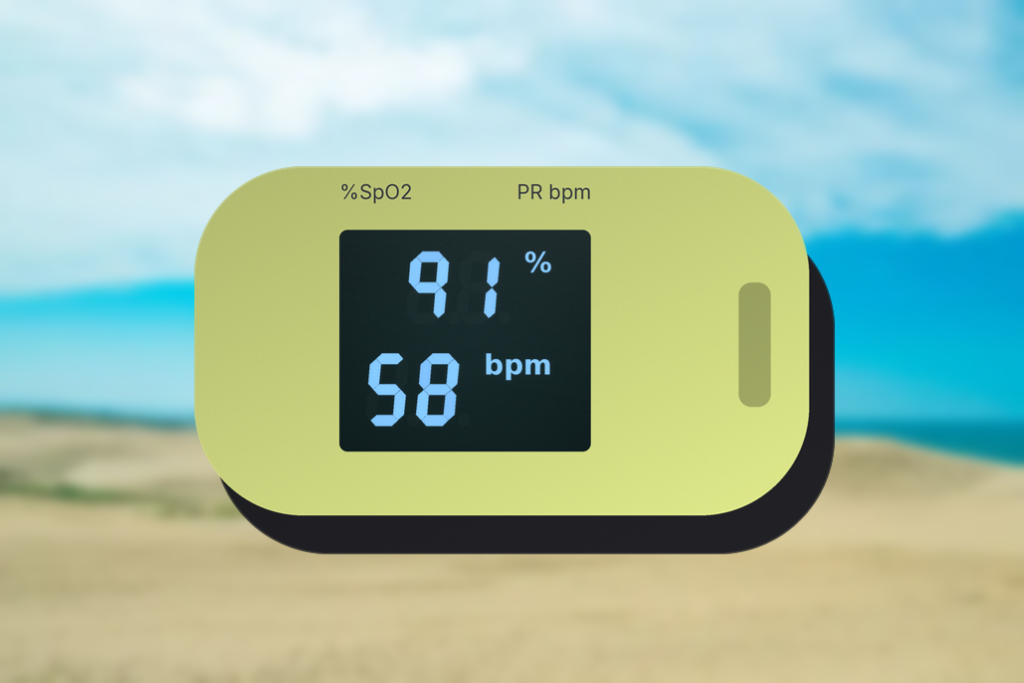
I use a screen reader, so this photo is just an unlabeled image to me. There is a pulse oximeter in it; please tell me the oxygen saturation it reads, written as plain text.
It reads 91 %
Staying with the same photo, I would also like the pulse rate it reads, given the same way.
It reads 58 bpm
